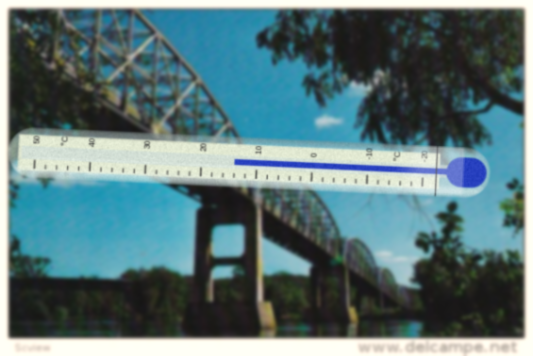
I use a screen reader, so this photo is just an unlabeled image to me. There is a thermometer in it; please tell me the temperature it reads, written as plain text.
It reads 14 °C
